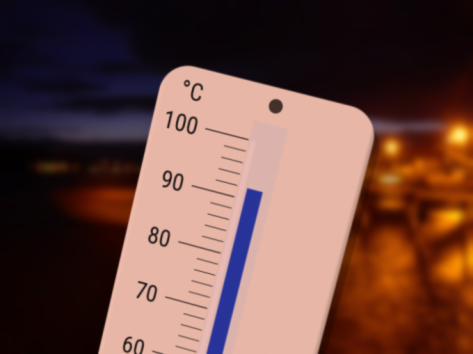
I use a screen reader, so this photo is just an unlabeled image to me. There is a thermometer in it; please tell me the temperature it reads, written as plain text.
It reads 92 °C
